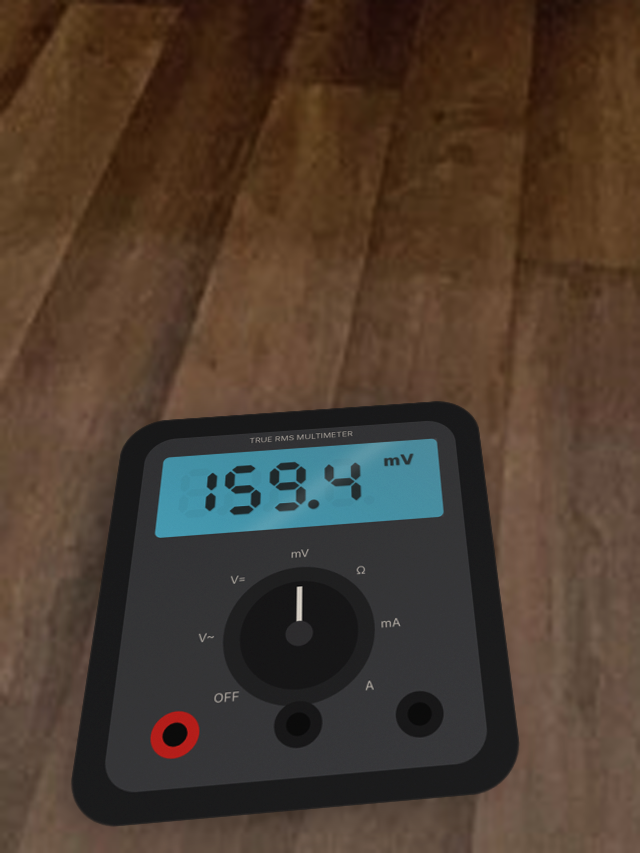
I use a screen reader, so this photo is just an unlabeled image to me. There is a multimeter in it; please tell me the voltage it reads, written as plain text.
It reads 159.4 mV
